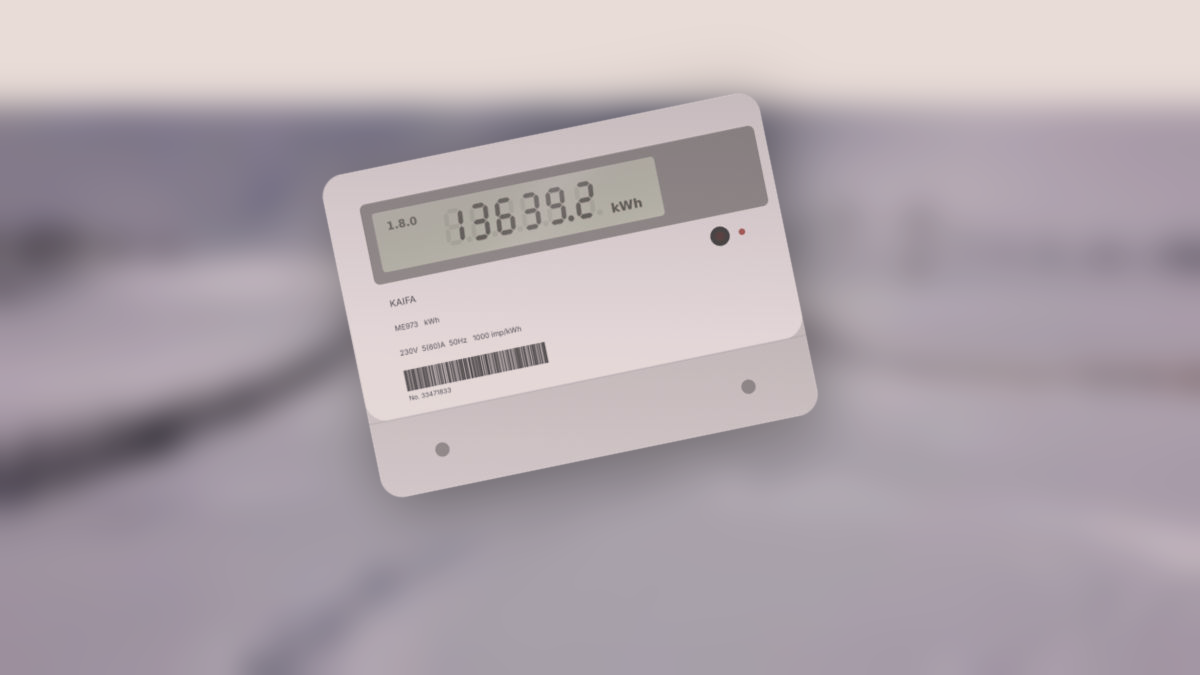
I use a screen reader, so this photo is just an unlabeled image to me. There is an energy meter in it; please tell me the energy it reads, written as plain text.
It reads 13639.2 kWh
